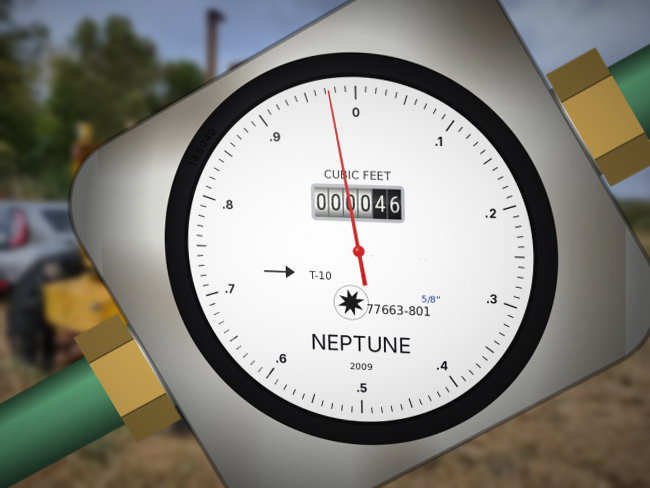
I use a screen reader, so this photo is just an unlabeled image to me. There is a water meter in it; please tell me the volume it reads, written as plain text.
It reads 45.97 ft³
